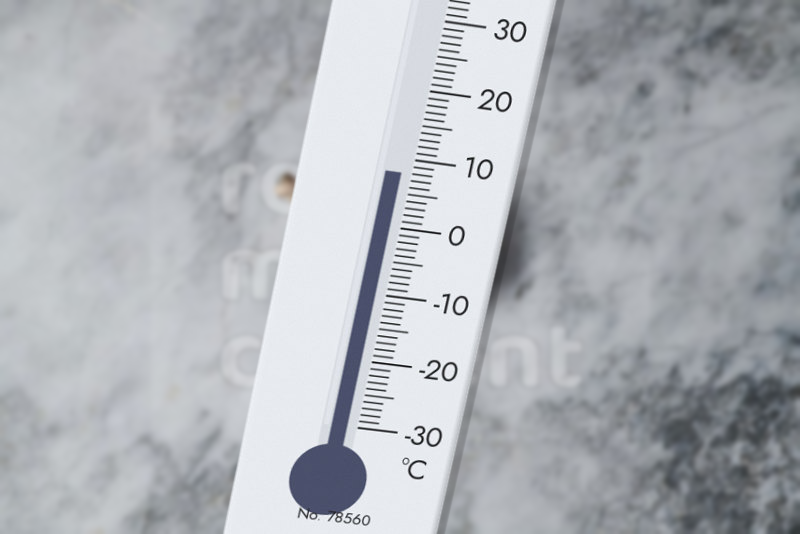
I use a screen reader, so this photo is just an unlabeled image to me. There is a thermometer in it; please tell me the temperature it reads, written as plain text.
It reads 8 °C
